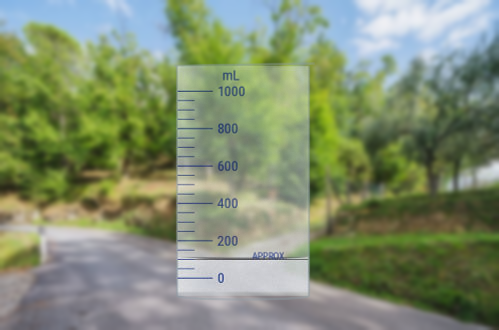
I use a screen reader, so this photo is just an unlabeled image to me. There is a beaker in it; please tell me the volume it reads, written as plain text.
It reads 100 mL
